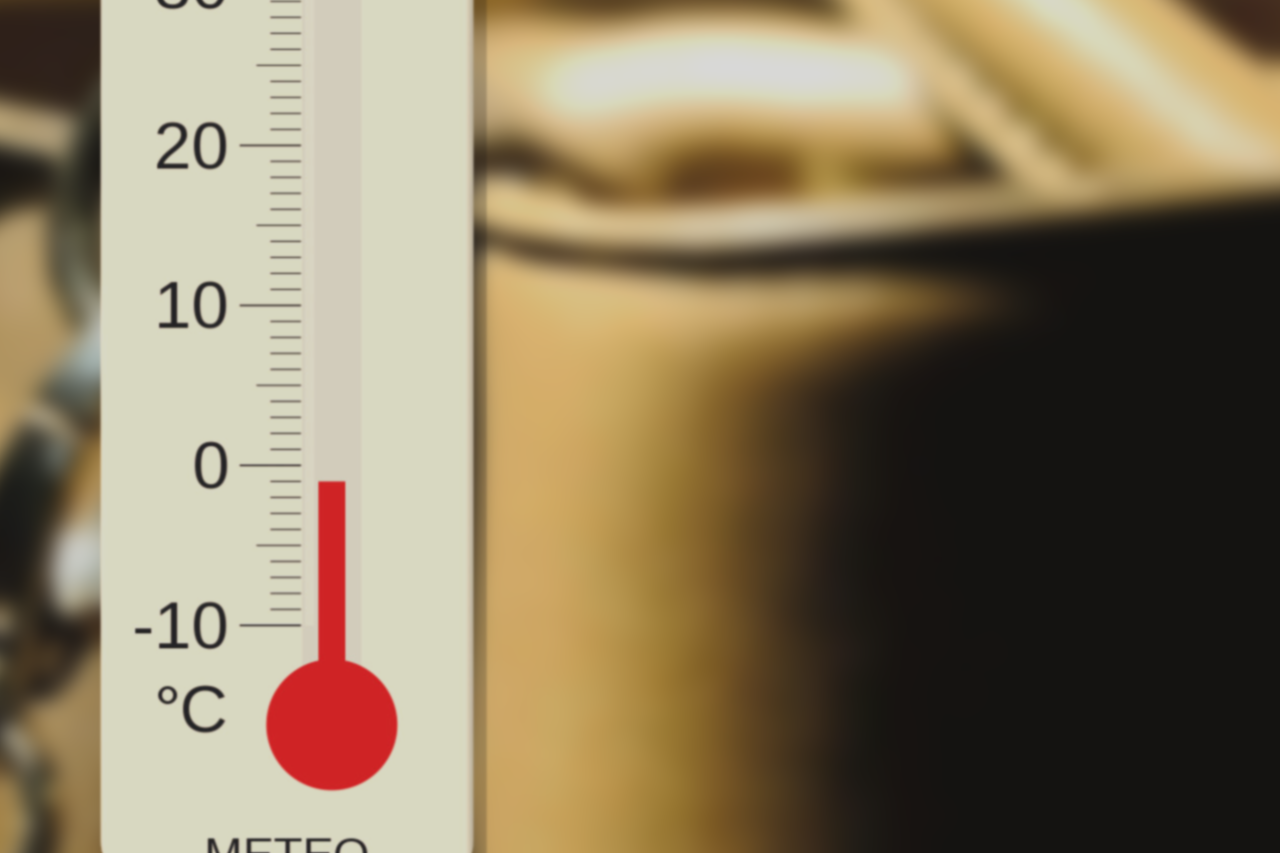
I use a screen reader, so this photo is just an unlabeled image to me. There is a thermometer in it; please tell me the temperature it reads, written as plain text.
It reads -1 °C
